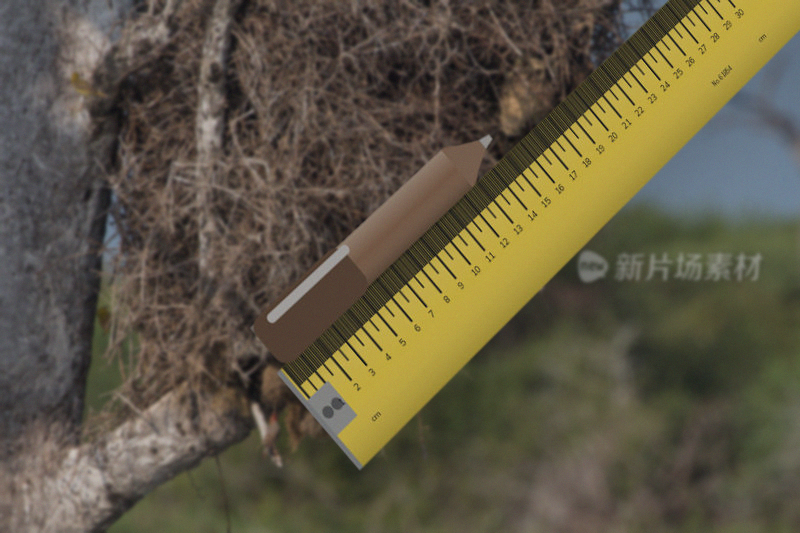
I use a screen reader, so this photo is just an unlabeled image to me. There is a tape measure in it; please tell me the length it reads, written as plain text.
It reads 15 cm
